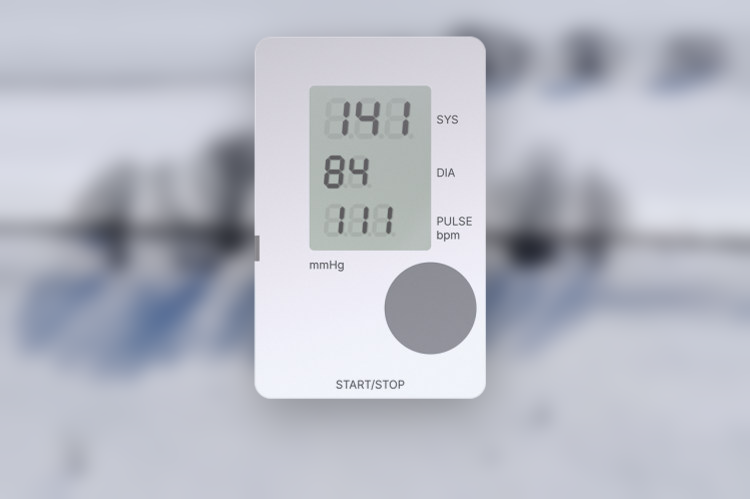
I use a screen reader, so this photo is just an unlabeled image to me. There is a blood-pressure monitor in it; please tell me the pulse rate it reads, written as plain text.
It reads 111 bpm
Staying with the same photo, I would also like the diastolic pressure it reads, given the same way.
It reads 84 mmHg
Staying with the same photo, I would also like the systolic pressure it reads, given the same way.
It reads 141 mmHg
